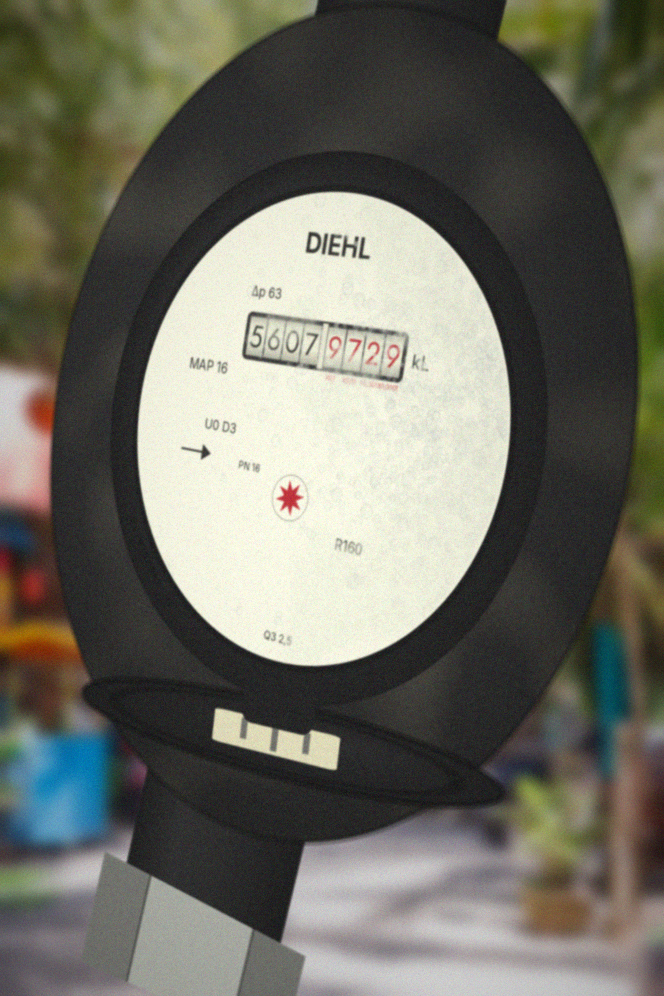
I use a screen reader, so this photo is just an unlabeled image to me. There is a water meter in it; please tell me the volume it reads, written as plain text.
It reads 5607.9729 kL
